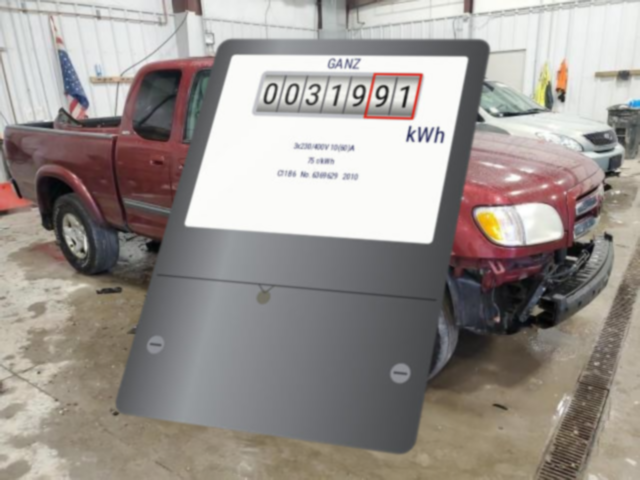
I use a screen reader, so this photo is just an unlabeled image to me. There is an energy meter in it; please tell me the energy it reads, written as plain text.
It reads 319.91 kWh
